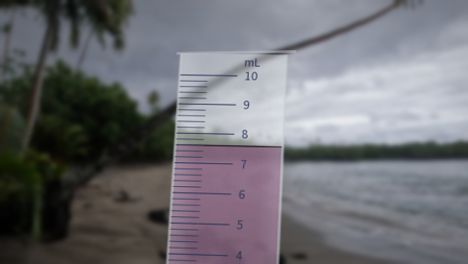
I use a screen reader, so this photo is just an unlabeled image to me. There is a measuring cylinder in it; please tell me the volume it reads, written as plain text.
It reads 7.6 mL
